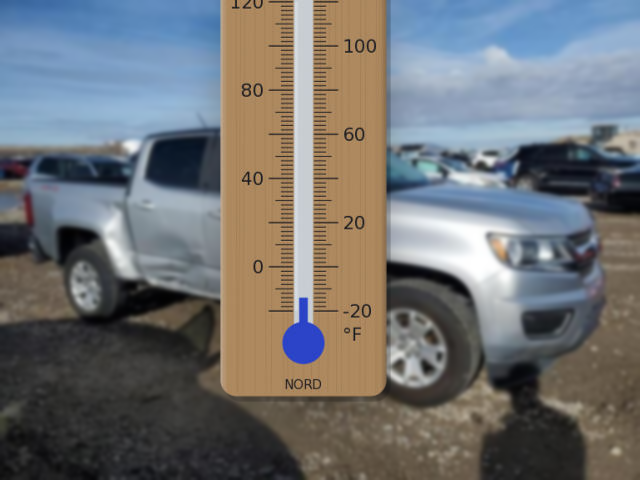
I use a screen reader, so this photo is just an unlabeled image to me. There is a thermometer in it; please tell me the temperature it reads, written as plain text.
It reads -14 °F
